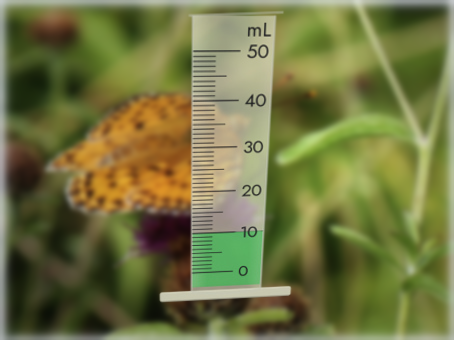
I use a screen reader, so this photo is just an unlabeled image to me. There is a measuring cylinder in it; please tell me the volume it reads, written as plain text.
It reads 10 mL
